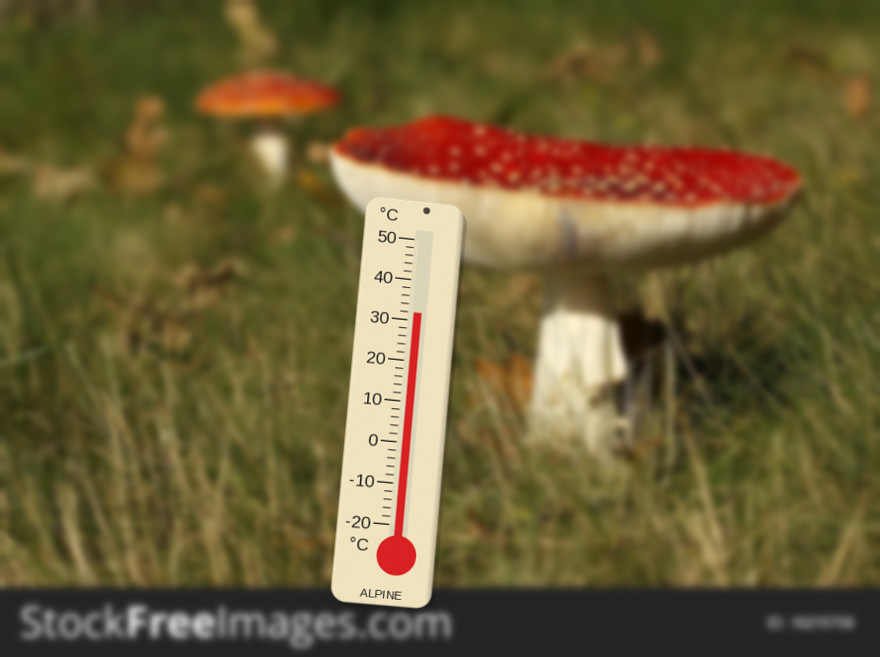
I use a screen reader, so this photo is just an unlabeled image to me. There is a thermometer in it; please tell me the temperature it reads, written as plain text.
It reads 32 °C
